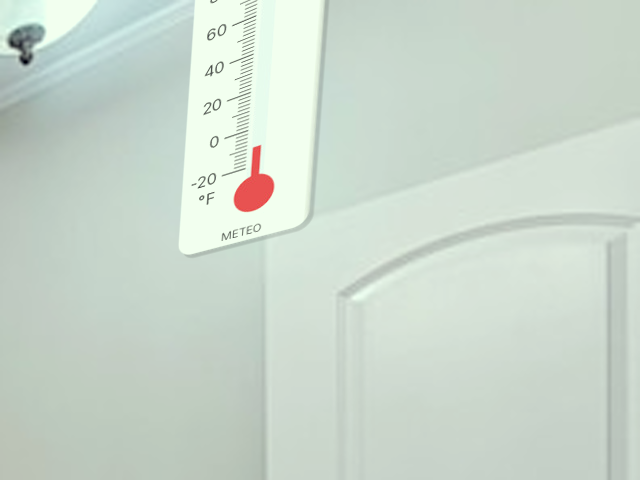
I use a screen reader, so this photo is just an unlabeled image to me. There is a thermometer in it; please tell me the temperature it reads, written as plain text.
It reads -10 °F
